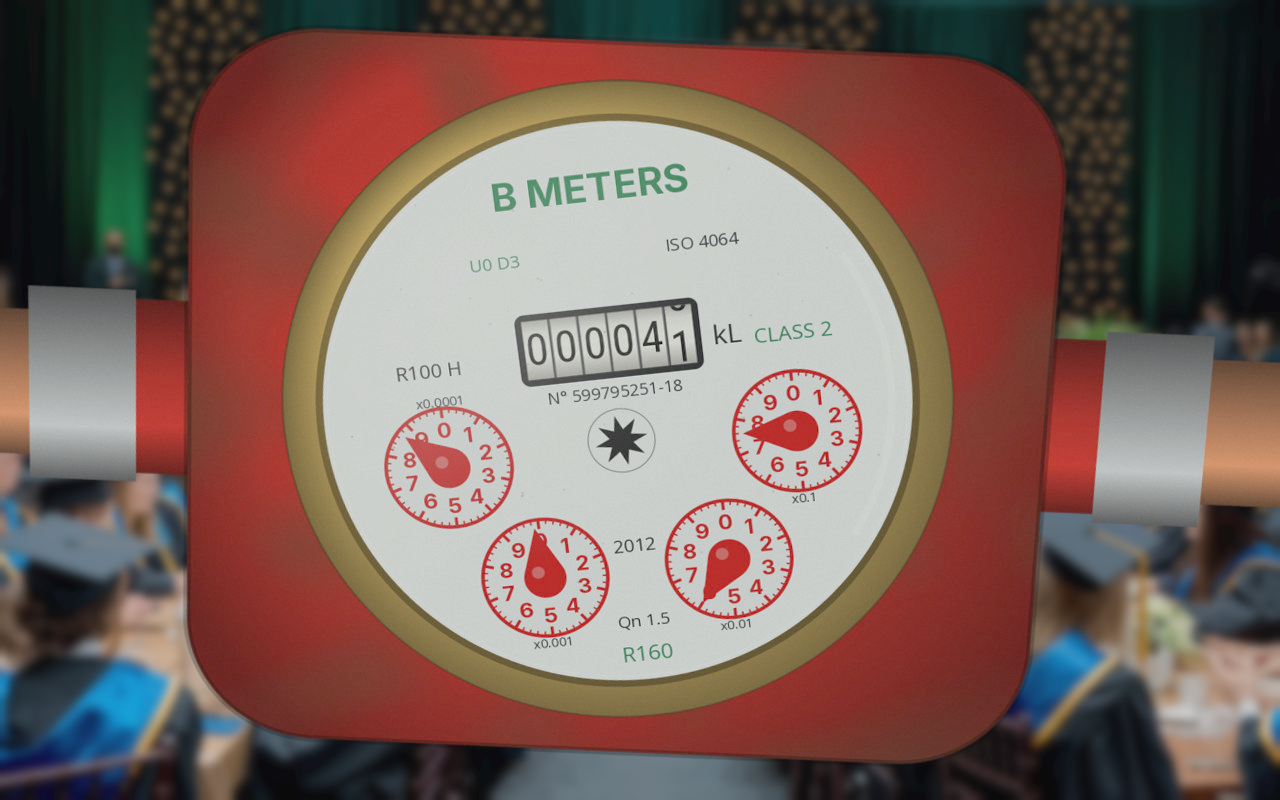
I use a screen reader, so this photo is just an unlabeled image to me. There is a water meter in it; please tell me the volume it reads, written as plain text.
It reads 40.7598 kL
